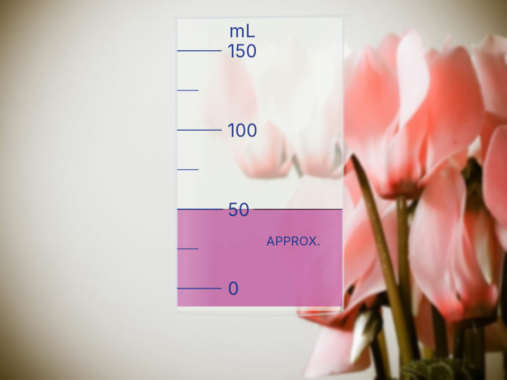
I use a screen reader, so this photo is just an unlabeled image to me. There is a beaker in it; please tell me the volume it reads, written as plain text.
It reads 50 mL
